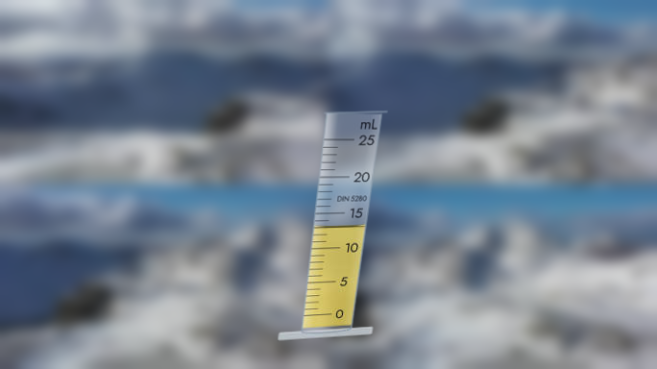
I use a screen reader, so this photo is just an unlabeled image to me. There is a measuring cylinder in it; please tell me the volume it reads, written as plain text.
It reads 13 mL
